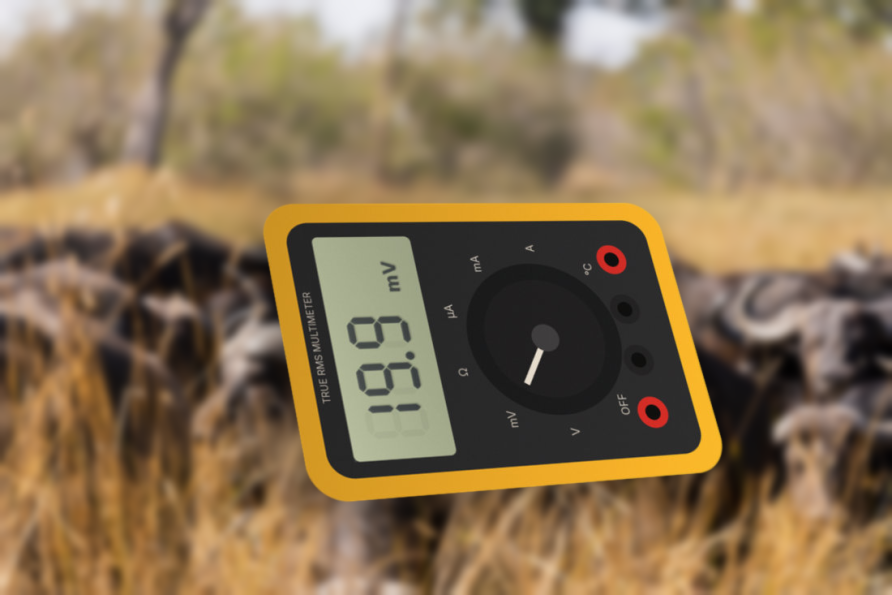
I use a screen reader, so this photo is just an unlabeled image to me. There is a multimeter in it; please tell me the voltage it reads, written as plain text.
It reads 19.9 mV
